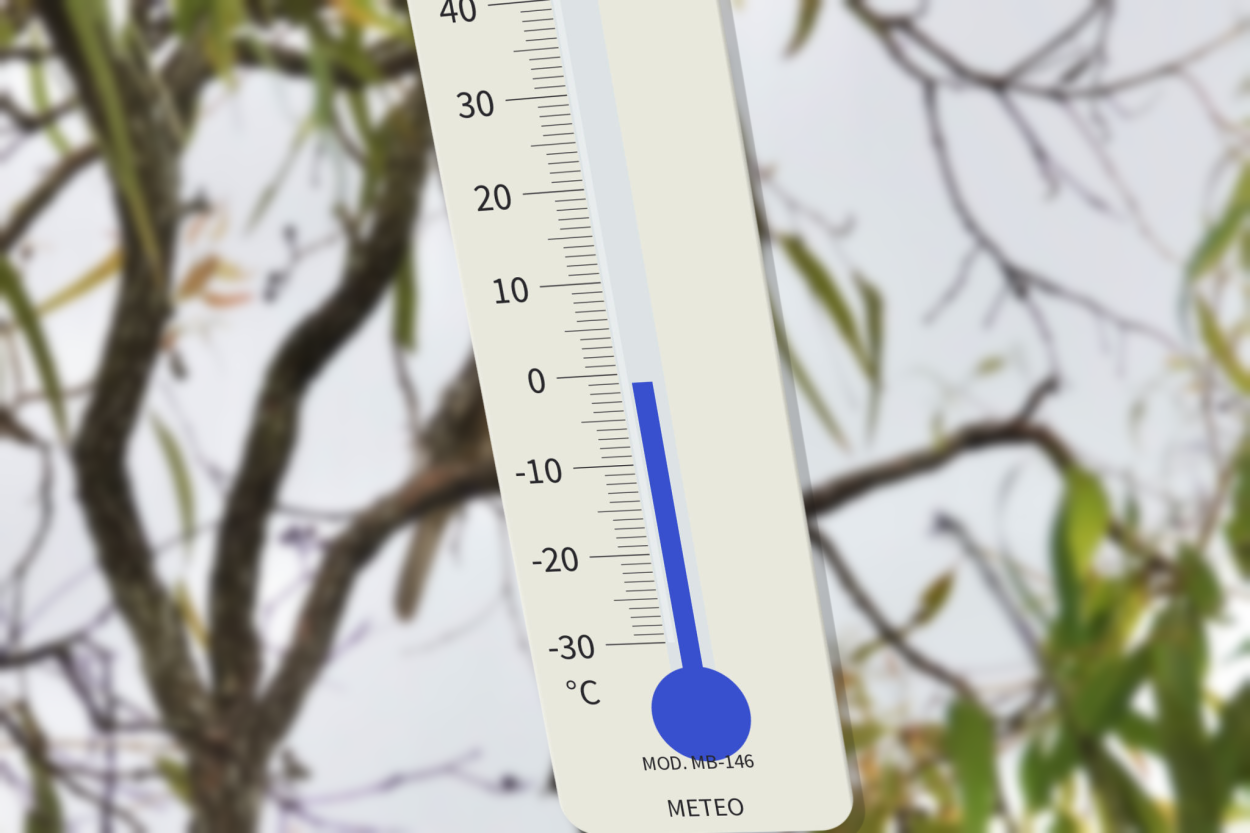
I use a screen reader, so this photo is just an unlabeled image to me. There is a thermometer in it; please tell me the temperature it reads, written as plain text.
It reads -1 °C
